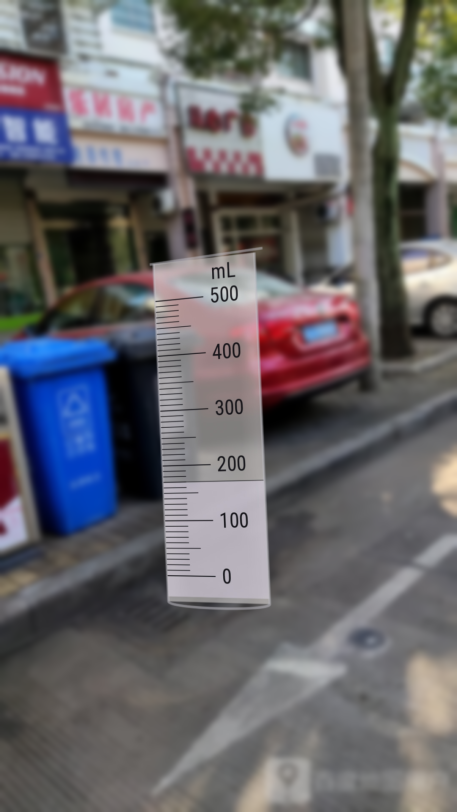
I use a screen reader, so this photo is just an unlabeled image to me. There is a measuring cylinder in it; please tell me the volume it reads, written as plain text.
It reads 170 mL
